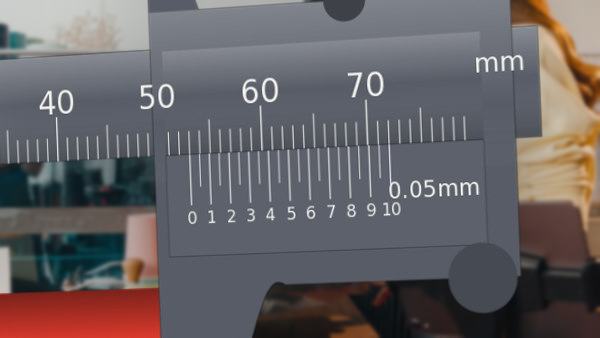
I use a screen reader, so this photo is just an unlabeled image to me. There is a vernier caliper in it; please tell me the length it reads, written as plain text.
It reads 53.0 mm
